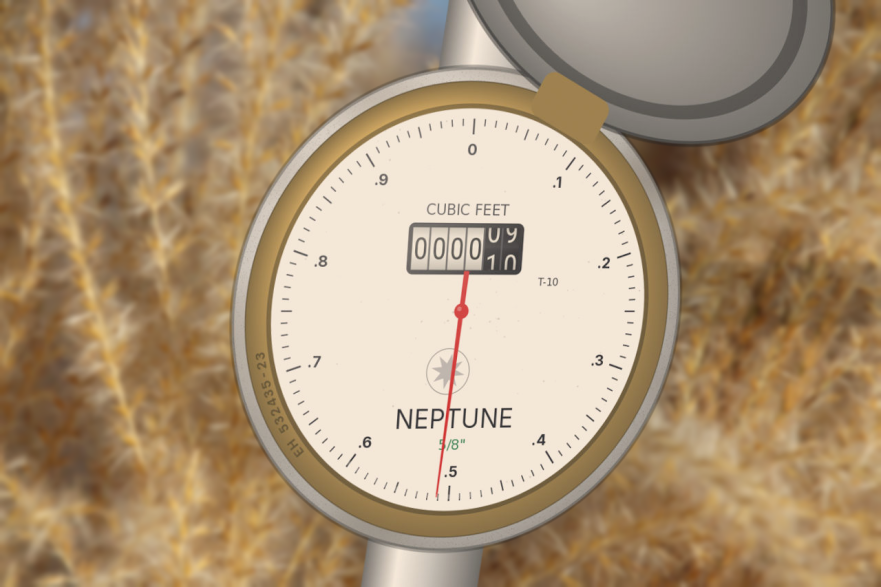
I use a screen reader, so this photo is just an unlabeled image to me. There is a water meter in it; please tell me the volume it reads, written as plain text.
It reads 9.51 ft³
